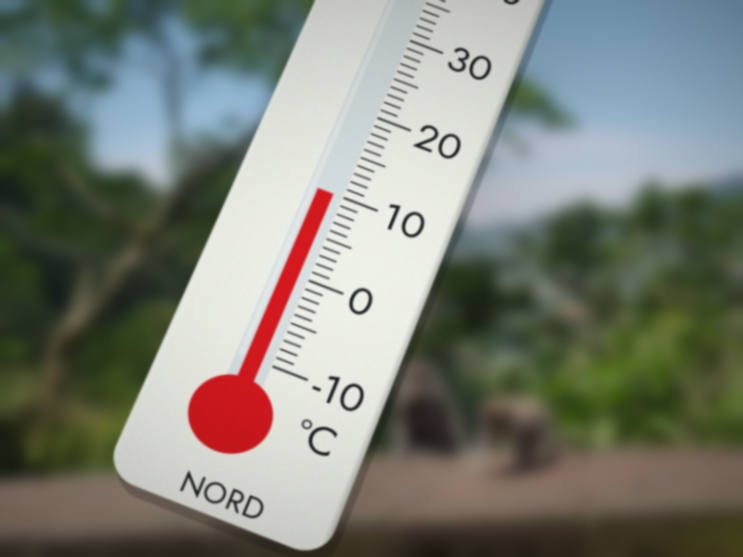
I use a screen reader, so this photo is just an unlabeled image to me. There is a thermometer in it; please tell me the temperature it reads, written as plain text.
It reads 10 °C
